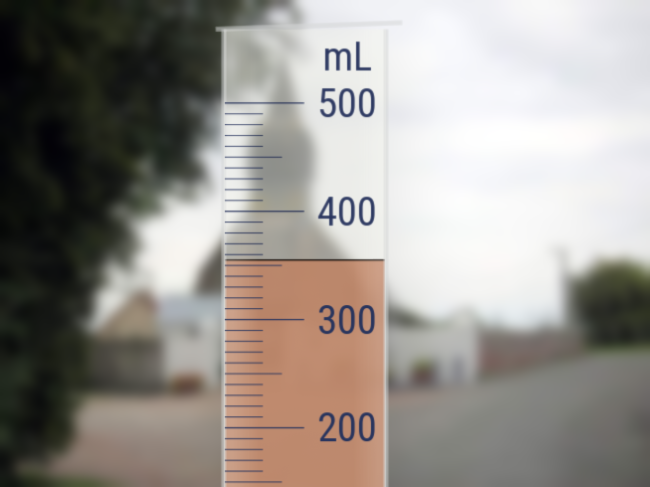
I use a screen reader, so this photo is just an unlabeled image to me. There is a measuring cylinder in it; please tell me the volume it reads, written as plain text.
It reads 355 mL
